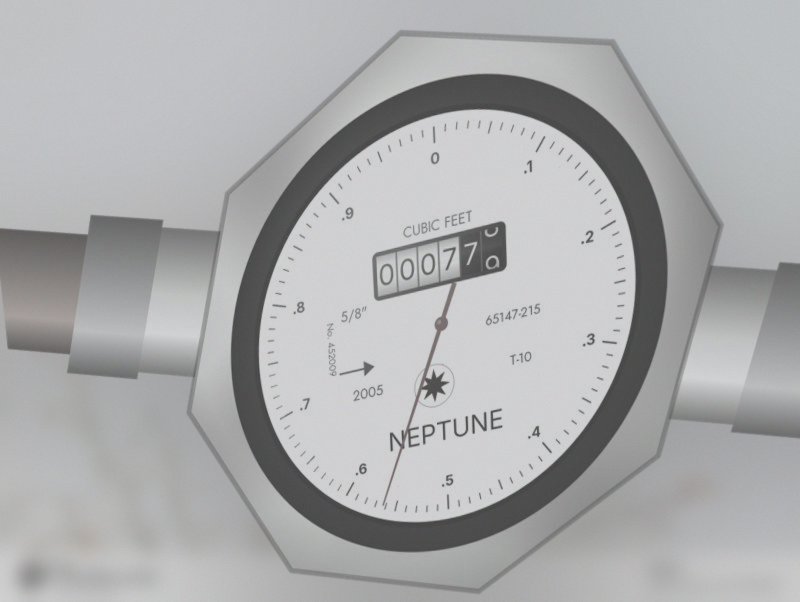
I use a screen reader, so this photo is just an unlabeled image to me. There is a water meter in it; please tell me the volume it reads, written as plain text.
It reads 778.56 ft³
